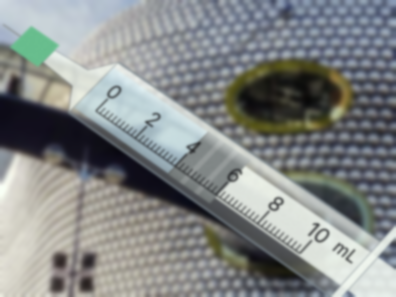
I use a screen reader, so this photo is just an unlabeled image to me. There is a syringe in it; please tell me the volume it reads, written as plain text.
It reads 4 mL
